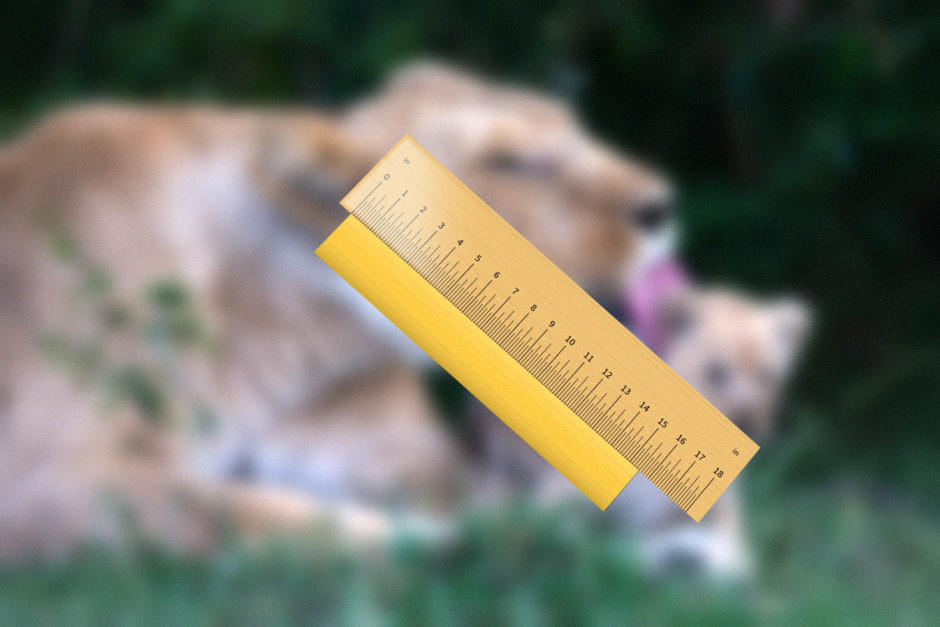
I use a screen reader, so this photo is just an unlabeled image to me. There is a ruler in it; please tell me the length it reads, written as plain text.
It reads 15.5 in
